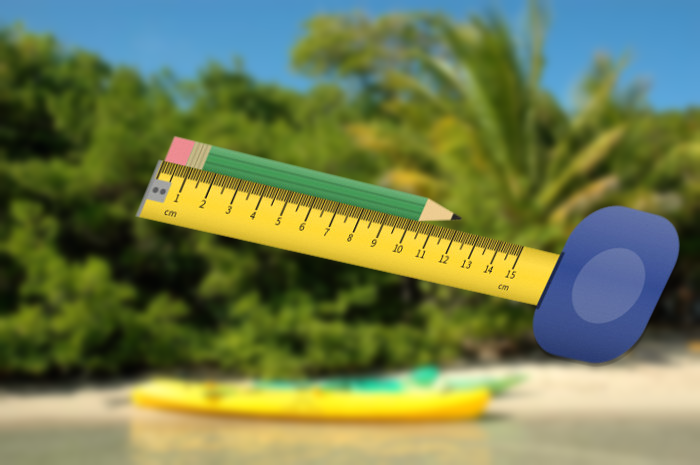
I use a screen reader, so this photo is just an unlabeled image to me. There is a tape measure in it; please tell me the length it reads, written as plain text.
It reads 12 cm
